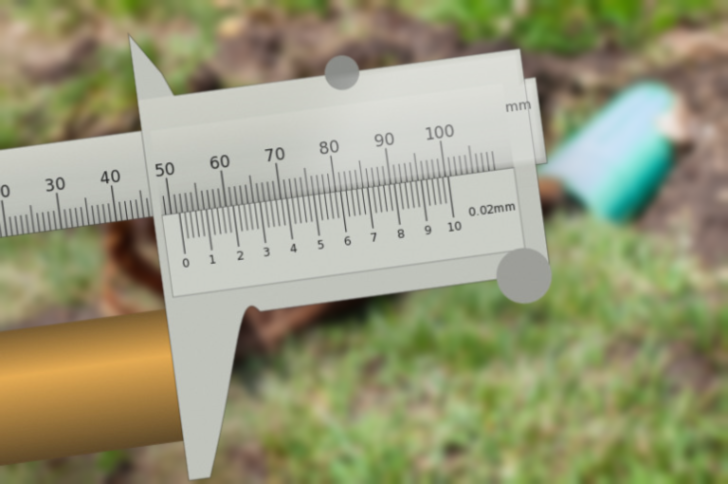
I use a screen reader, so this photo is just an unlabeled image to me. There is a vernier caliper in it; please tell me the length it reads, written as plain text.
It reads 51.5 mm
